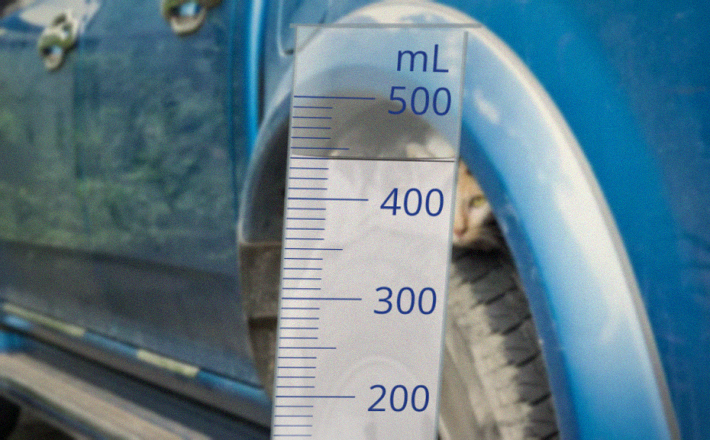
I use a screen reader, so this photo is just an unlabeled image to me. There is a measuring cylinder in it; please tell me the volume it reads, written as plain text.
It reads 440 mL
